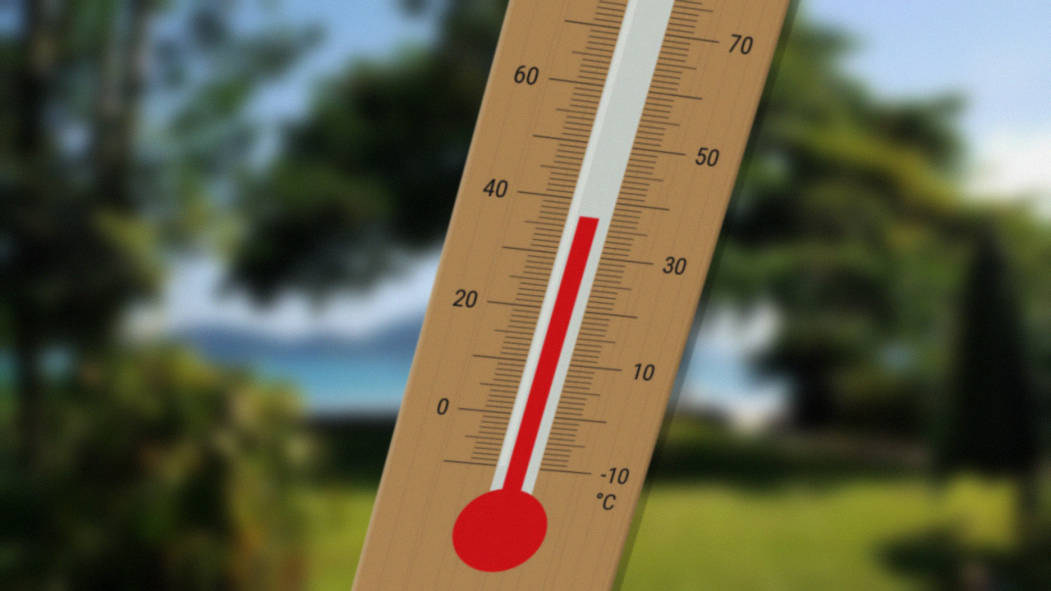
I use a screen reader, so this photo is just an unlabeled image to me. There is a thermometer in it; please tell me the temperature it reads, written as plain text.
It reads 37 °C
